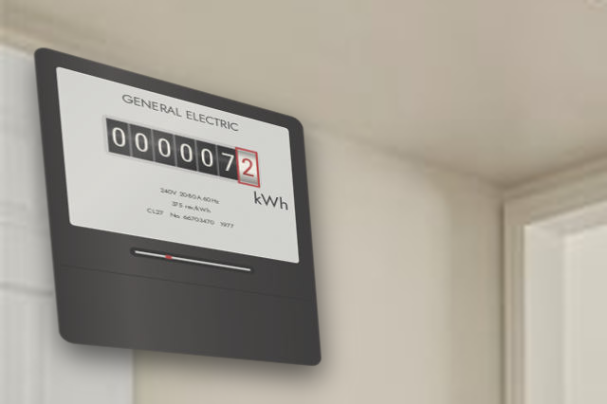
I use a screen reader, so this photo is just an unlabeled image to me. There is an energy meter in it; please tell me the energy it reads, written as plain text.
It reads 7.2 kWh
